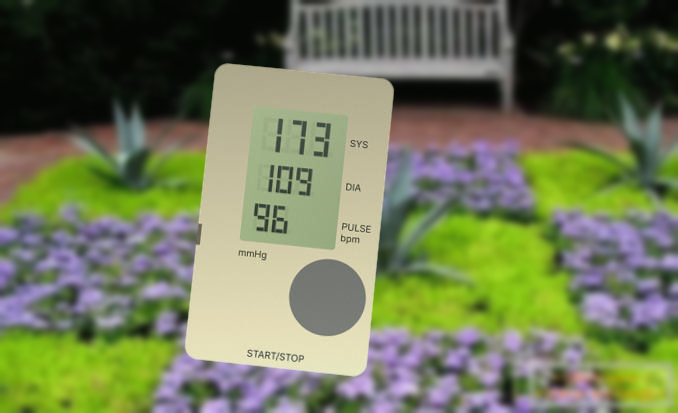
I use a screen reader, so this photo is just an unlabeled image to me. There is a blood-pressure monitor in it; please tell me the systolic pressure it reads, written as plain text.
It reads 173 mmHg
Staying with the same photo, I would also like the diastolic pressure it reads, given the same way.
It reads 109 mmHg
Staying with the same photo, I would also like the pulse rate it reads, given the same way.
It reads 96 bpm
